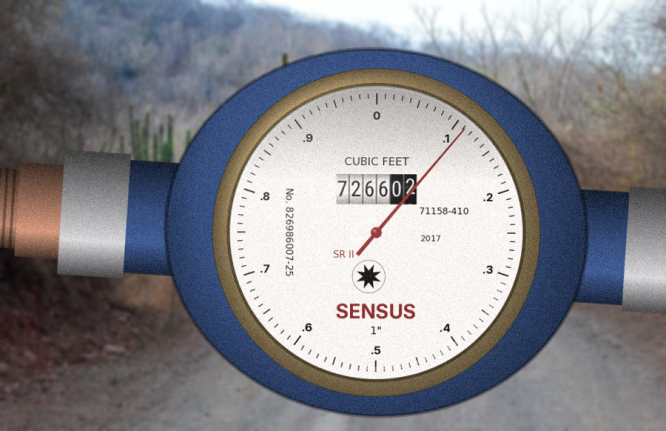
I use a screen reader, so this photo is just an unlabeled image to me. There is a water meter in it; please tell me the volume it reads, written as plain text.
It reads 726602.11 ft³
